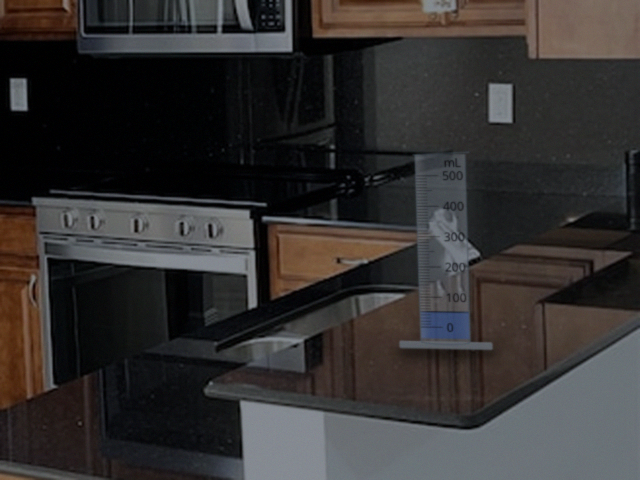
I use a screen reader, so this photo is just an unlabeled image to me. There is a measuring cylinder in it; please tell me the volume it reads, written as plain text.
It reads 50 mL
